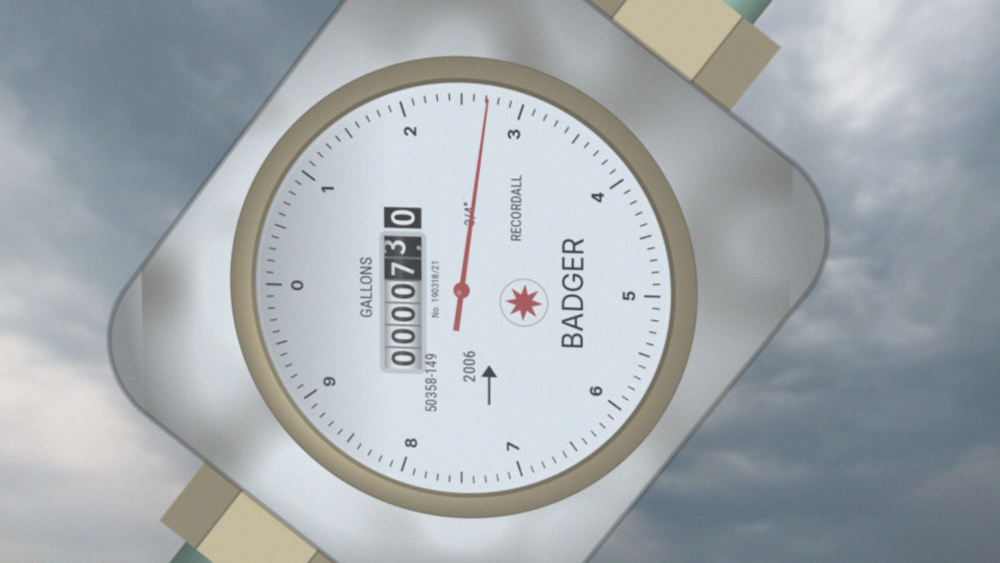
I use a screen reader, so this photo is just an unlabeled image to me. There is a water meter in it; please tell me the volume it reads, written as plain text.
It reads 732.7 gal
